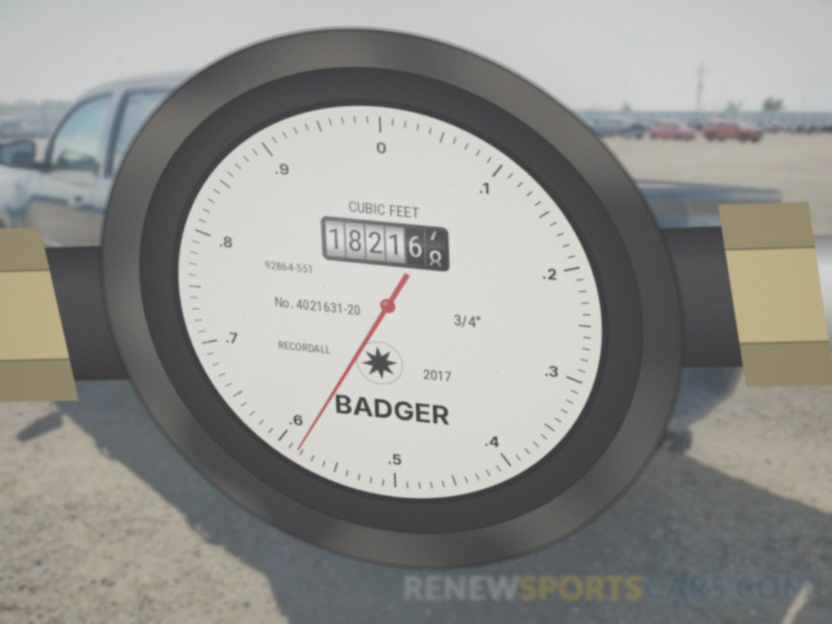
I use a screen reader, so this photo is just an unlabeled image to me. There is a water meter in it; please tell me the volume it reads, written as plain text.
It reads 182167.58 ft³
